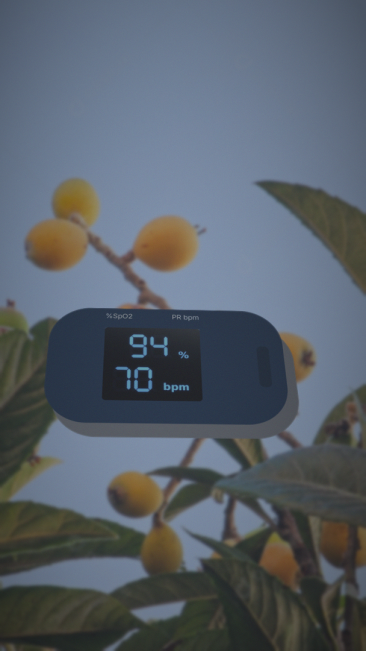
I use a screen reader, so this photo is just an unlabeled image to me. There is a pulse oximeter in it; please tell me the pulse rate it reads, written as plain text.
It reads 70 bpm
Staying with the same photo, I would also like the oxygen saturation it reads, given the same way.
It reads 94 %
